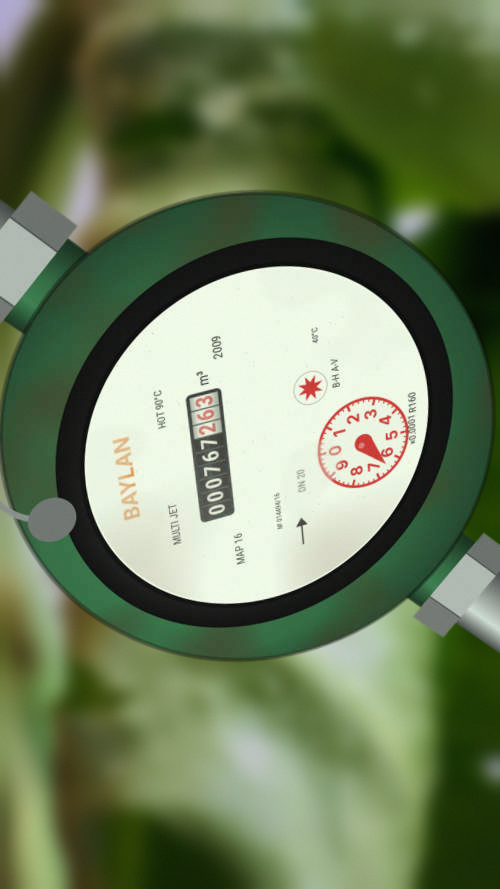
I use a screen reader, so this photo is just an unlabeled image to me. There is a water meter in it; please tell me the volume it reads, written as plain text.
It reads 767.2636 m³
